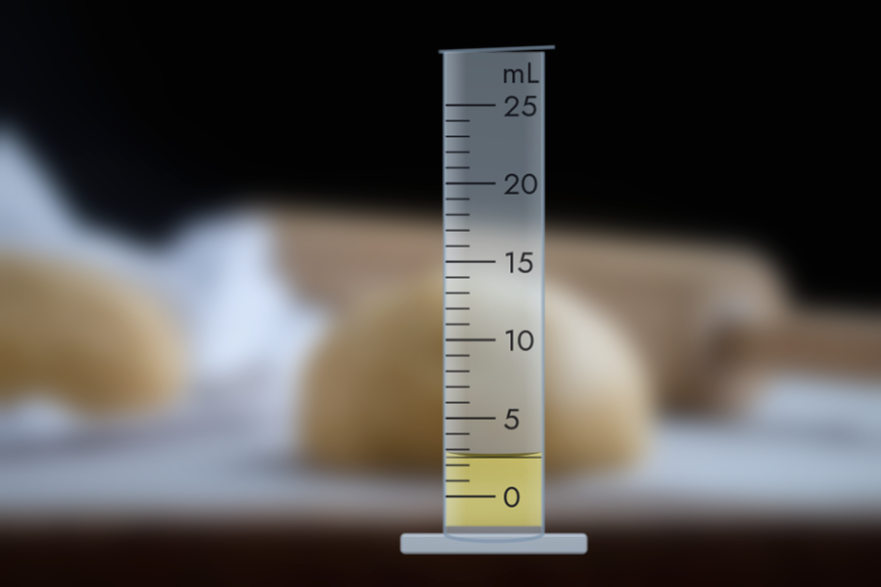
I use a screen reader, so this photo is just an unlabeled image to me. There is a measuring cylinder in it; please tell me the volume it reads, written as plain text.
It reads 2.5 mL
